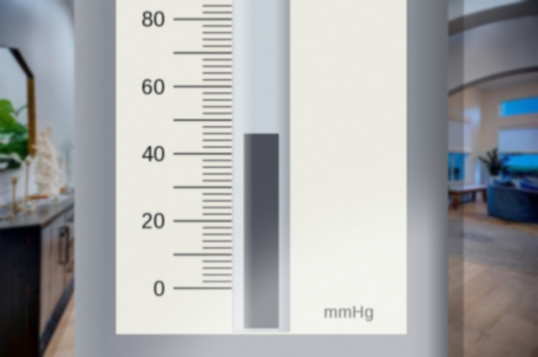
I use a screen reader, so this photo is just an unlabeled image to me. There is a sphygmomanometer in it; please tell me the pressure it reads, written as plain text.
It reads 46 mmHg
